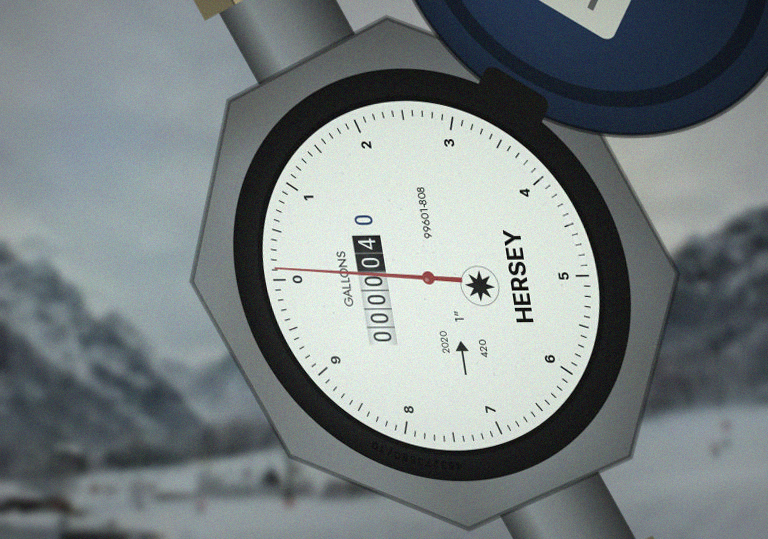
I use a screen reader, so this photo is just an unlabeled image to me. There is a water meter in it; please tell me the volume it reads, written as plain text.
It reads 40.1 gal
